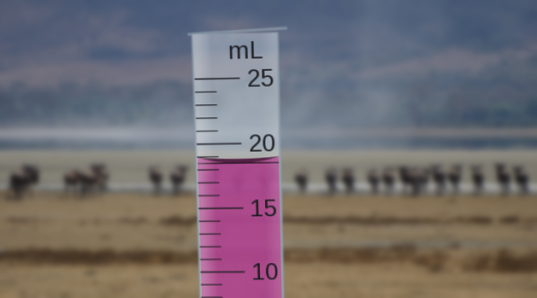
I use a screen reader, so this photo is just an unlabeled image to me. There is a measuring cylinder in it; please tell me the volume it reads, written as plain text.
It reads 18.5 mL
